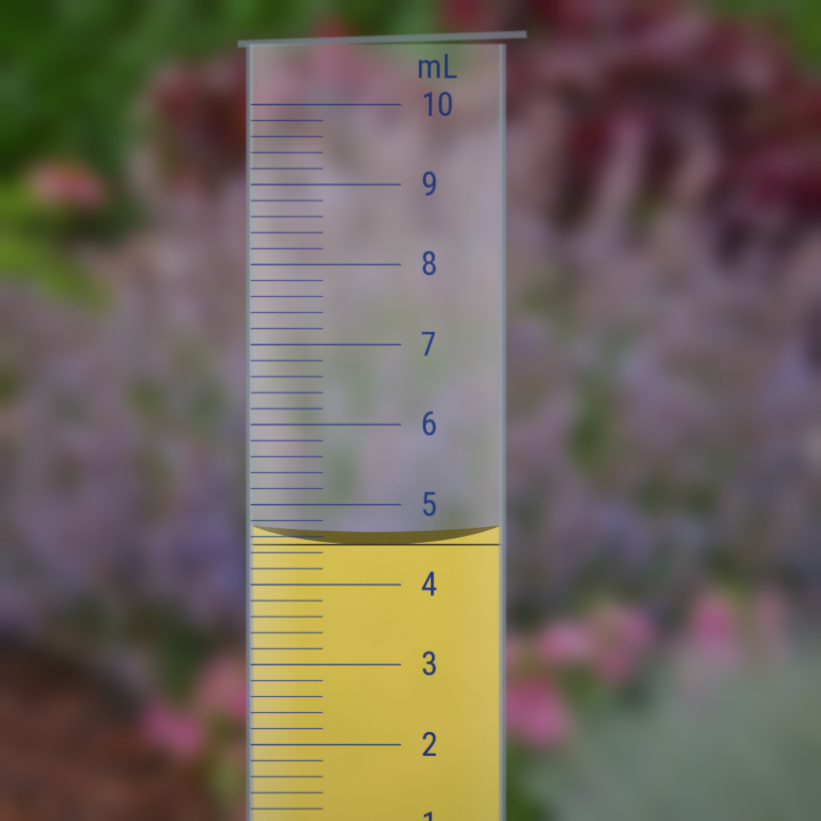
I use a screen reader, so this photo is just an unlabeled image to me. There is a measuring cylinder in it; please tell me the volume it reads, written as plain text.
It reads 4.5 mL
